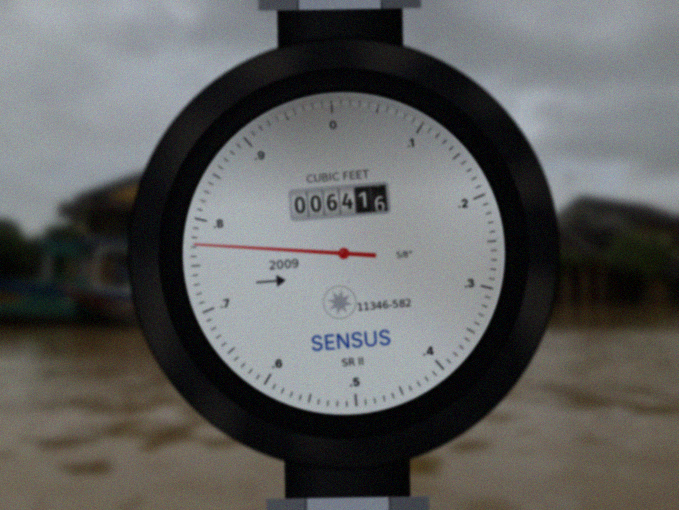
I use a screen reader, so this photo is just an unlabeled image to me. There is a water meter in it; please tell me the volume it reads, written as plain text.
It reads 6415.77 ft³
